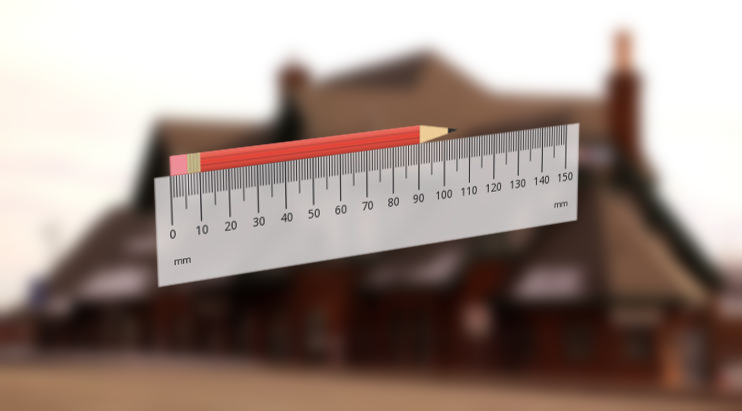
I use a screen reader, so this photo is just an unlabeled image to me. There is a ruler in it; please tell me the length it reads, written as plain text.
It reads 105 mm
